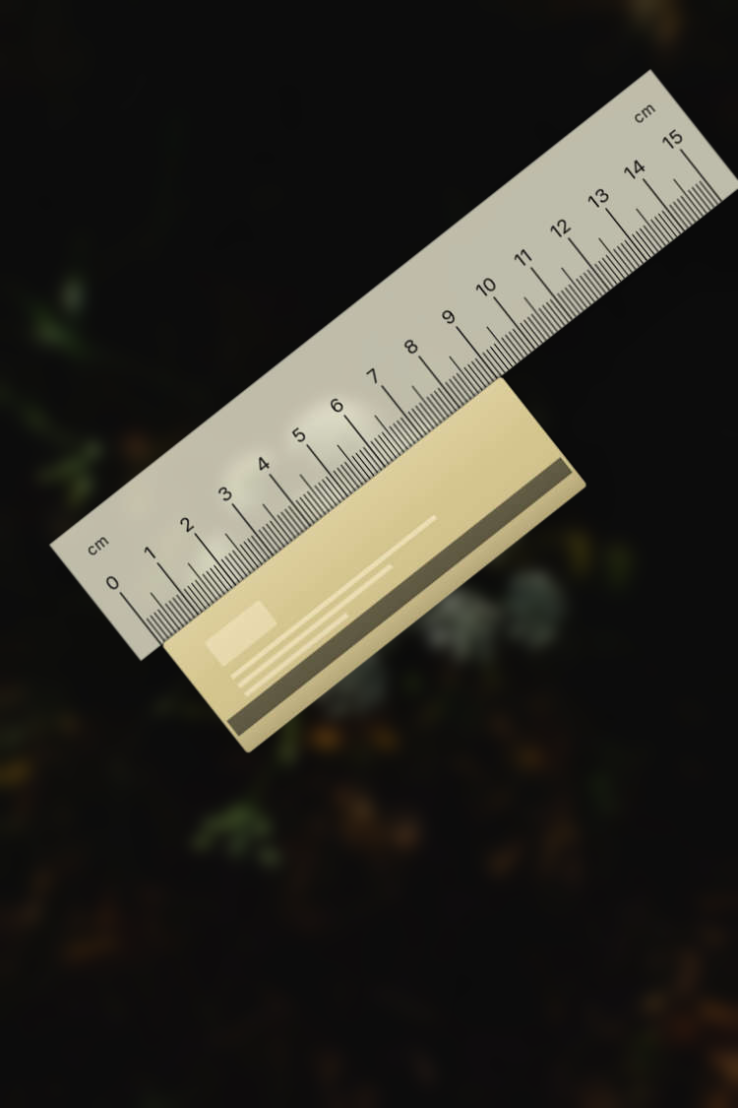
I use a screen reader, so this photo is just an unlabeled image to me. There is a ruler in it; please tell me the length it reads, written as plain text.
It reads 9.1 cm
